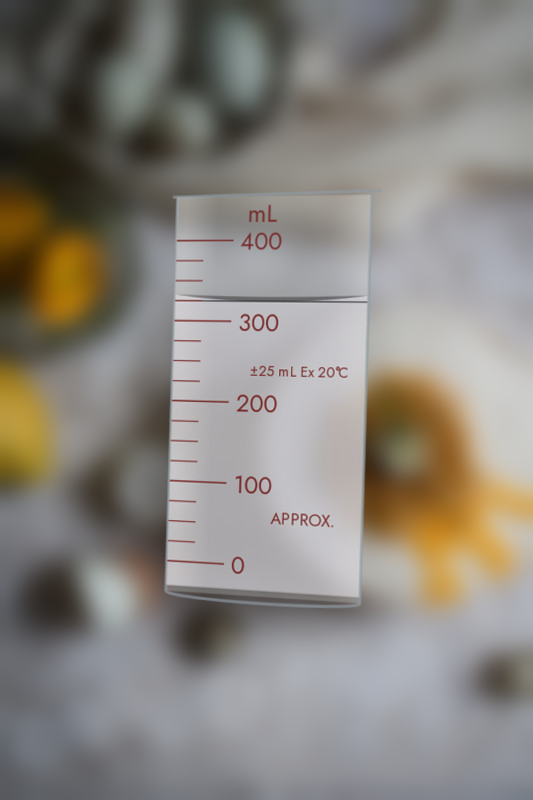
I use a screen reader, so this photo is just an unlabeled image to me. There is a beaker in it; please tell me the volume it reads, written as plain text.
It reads 325 mL
